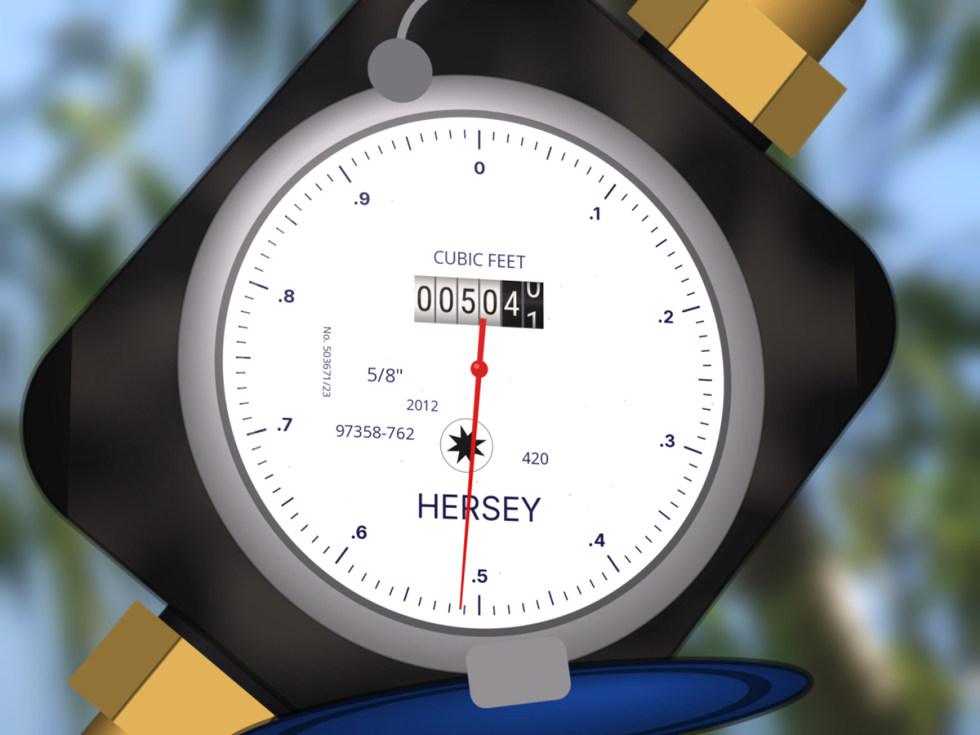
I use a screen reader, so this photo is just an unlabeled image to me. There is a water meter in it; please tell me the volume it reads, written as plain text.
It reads 5040.51 ft³
